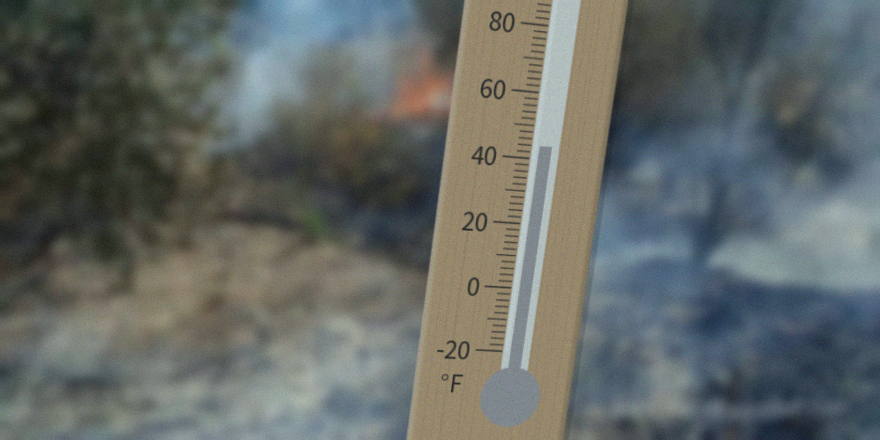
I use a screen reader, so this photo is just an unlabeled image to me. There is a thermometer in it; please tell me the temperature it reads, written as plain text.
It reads 44 °F
